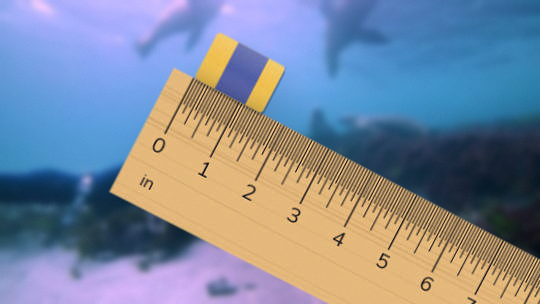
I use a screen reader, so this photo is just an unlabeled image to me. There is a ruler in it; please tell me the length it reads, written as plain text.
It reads 1.5 in
